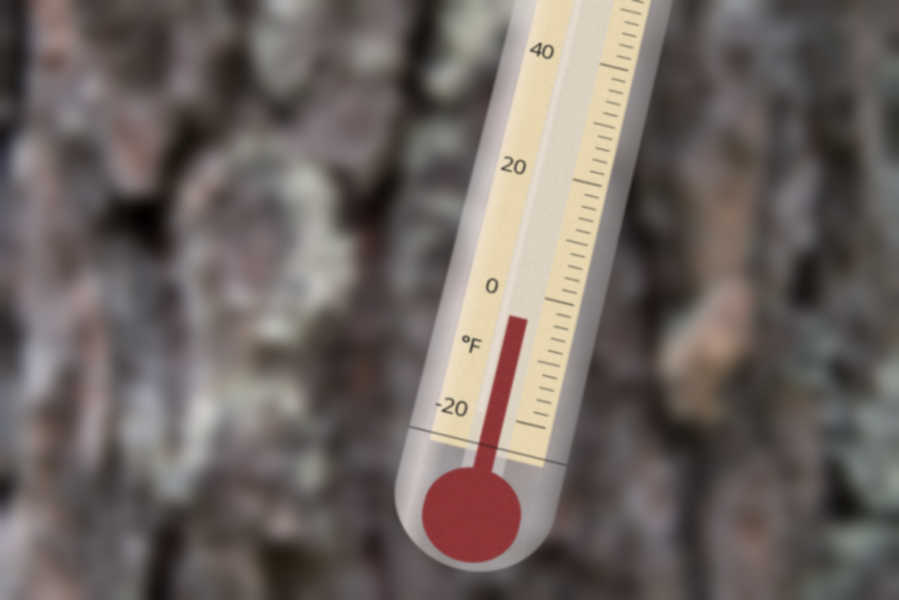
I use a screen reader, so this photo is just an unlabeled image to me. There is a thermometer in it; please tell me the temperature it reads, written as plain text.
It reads -4 °F
